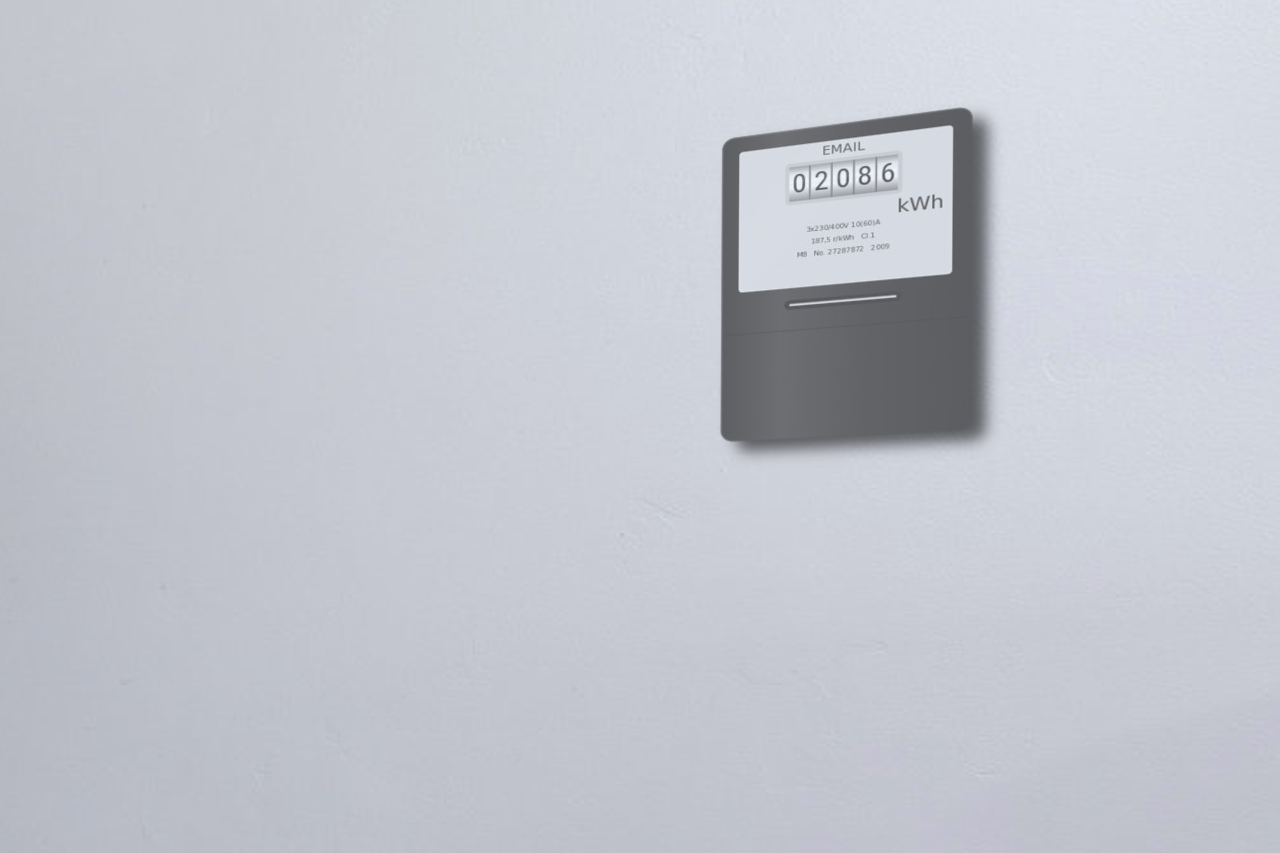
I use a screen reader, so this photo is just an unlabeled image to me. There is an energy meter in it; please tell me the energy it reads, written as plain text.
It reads 2086 kWh
